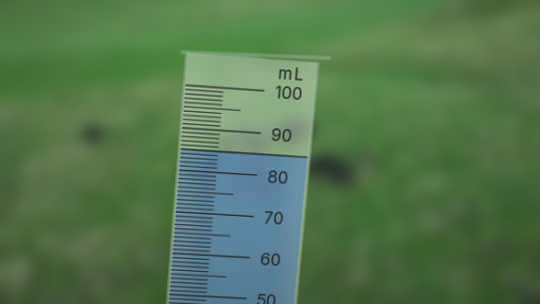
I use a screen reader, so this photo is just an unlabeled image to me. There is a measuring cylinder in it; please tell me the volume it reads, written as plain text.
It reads 85 mL
